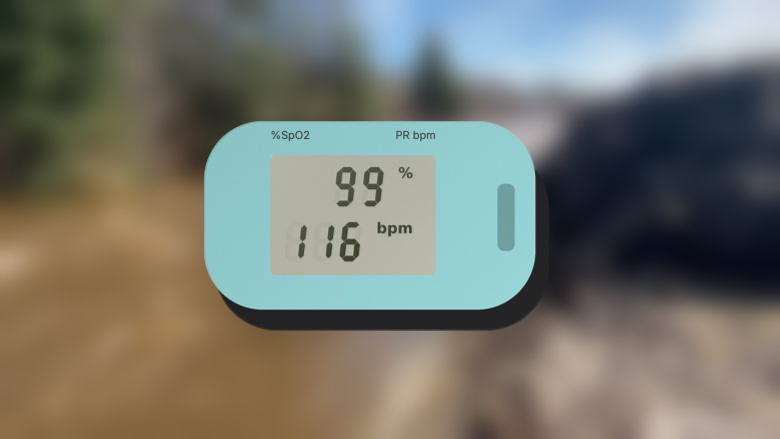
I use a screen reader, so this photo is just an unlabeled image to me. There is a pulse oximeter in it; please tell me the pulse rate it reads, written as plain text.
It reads 116 bpm
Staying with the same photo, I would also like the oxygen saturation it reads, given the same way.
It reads 99 %
